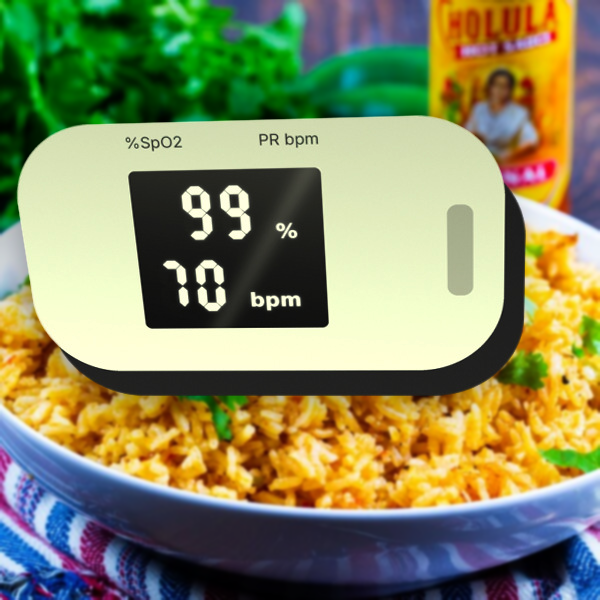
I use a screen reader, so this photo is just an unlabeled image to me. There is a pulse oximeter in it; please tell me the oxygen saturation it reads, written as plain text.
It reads 99 %
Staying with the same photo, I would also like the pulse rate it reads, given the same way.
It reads 70 bpm
